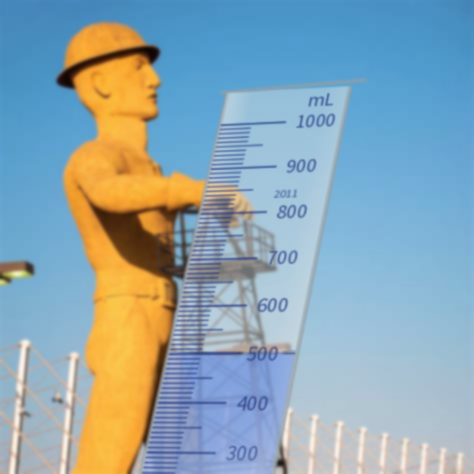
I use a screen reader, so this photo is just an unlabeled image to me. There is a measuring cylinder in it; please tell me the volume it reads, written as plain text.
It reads 500 mL
